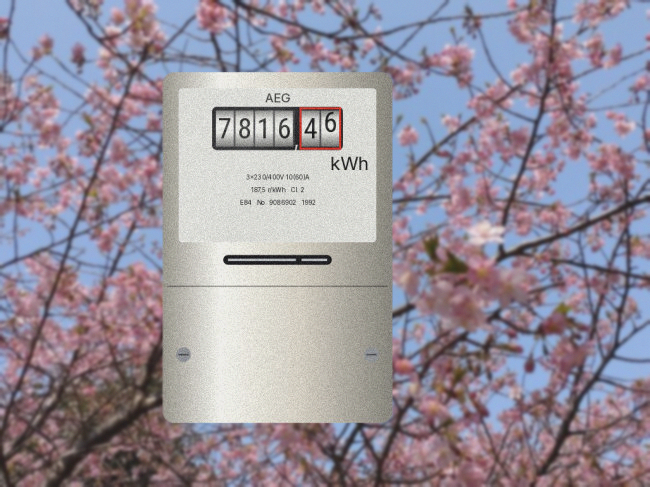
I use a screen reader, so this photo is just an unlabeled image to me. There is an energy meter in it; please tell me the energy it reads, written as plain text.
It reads 7816.46 kWh
